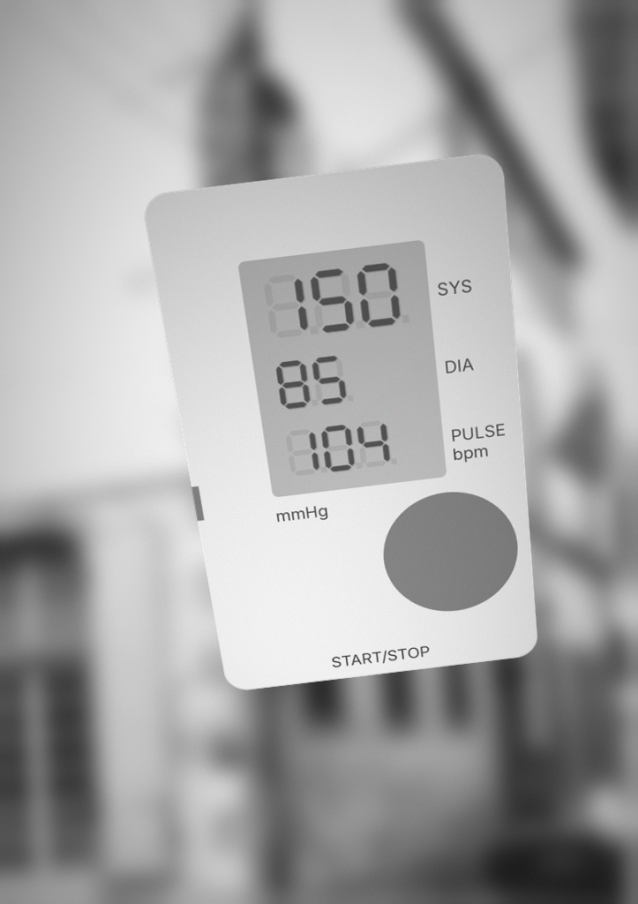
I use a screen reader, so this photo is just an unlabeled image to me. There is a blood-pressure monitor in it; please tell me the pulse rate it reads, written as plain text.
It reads 104 bpm
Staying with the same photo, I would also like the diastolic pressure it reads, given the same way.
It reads 85 mmHg
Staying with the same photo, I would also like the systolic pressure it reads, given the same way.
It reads 150 mmHg
